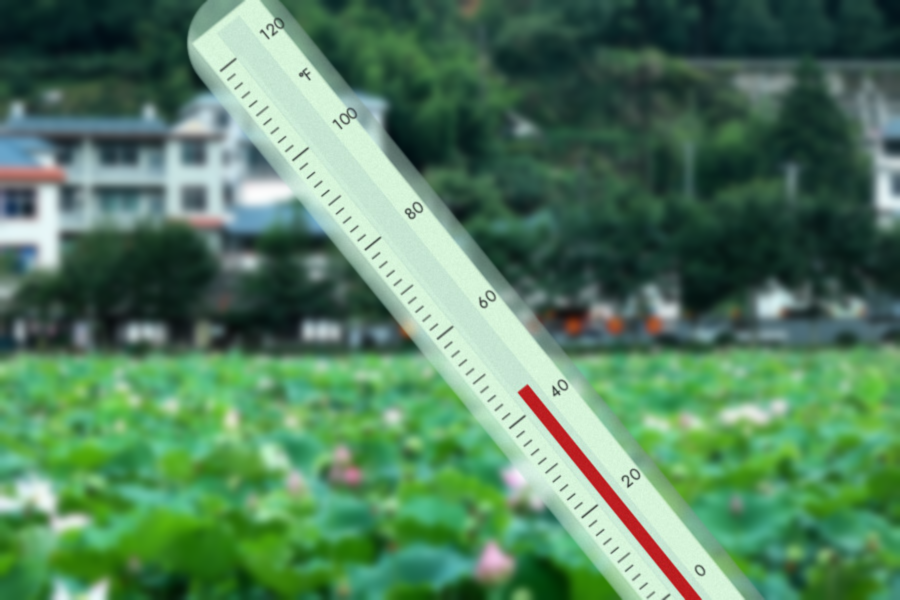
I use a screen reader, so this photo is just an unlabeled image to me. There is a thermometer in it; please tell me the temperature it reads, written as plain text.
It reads 44 °F
